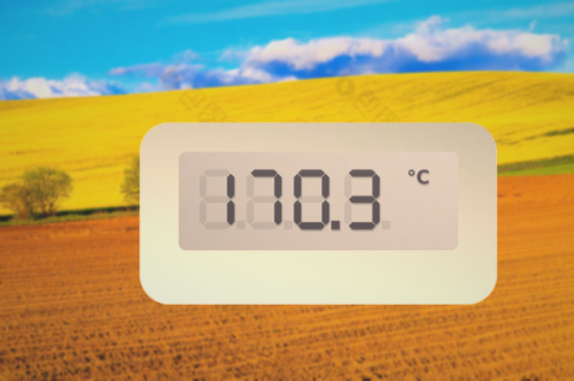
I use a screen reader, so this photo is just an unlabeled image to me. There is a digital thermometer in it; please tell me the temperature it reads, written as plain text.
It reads 170.3 °C
